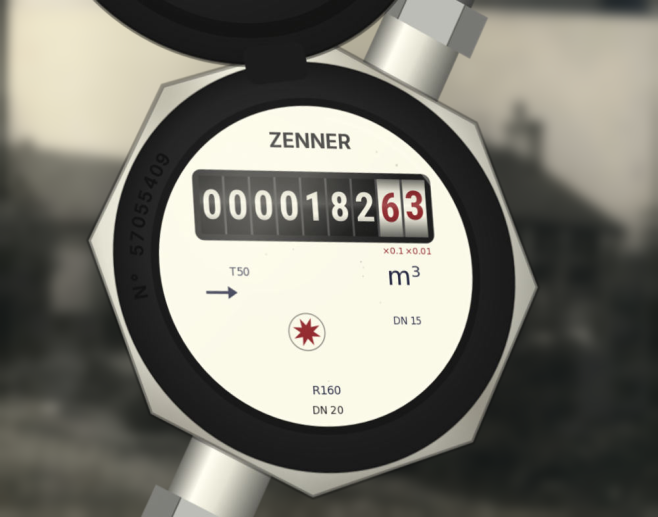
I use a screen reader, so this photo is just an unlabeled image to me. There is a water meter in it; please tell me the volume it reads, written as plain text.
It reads 182.63 m³
